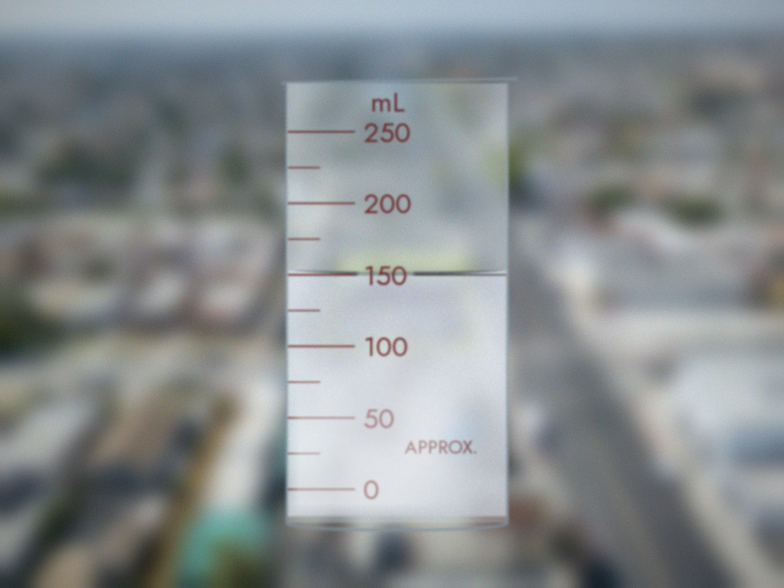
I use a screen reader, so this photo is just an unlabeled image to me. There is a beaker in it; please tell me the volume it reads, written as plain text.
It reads 150 mL
